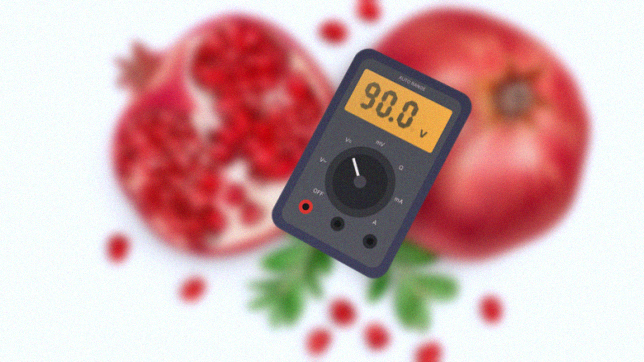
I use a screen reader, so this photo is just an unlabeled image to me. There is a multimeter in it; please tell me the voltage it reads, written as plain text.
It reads 90.0 V
